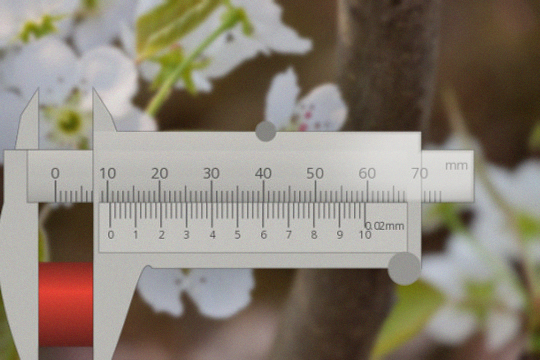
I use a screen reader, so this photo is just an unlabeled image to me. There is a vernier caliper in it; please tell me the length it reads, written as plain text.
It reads 10.5 mm
